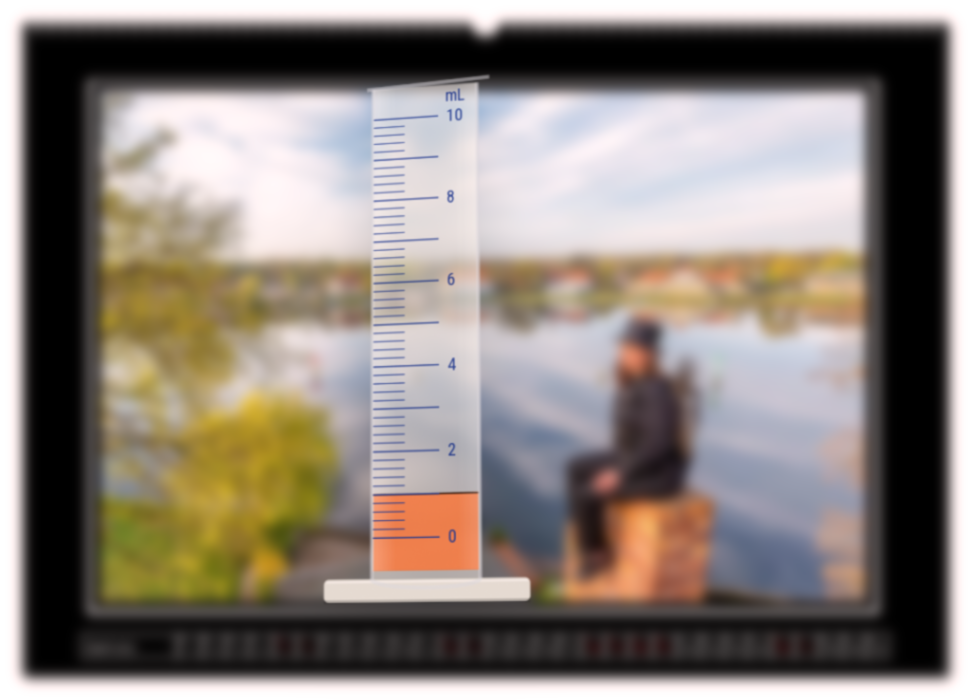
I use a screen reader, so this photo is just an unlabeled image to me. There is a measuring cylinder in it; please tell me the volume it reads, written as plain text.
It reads 1 mL
